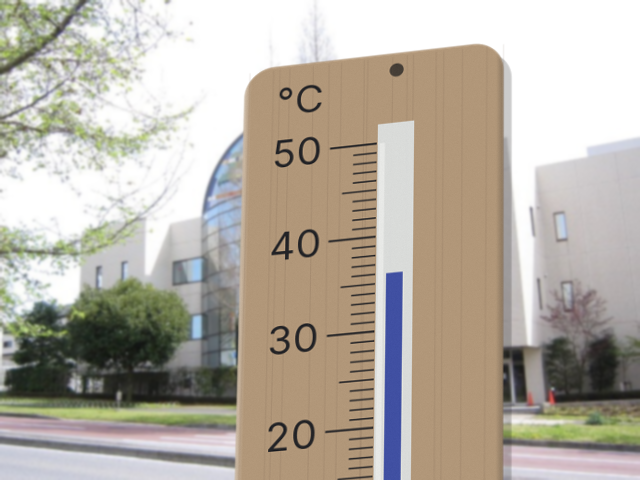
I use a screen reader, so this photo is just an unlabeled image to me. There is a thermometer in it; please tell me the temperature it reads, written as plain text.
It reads 36 °C
